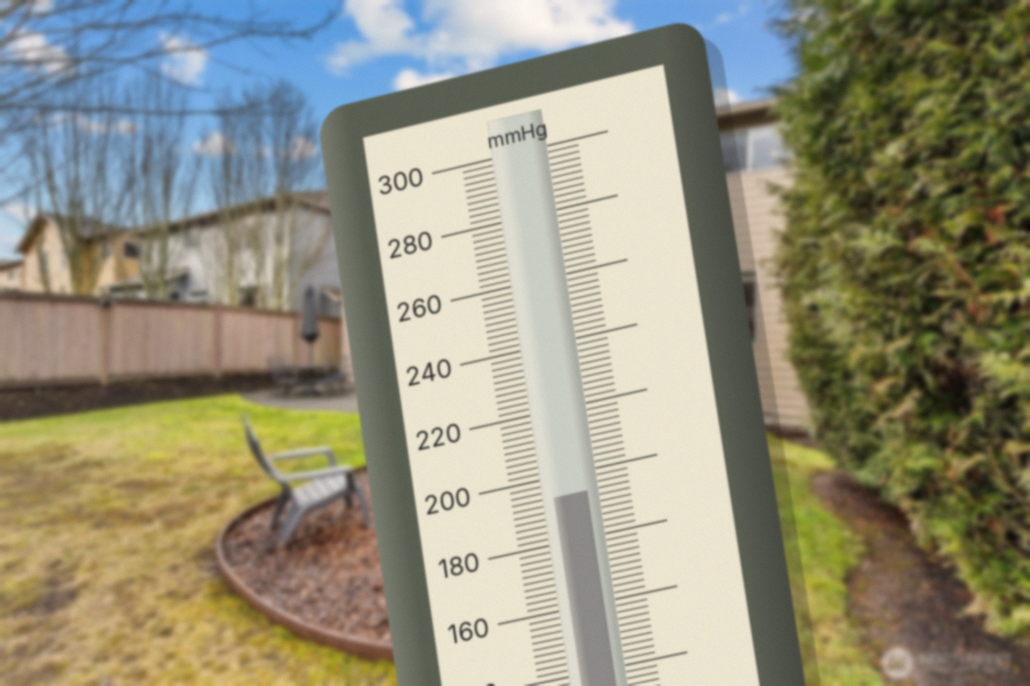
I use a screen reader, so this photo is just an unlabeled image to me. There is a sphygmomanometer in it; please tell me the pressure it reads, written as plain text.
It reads 194 mmHg
